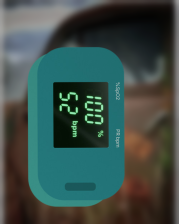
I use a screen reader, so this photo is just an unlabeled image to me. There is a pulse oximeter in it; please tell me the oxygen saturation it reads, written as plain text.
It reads 100 %
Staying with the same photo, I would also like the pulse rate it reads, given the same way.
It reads 52 bpm
